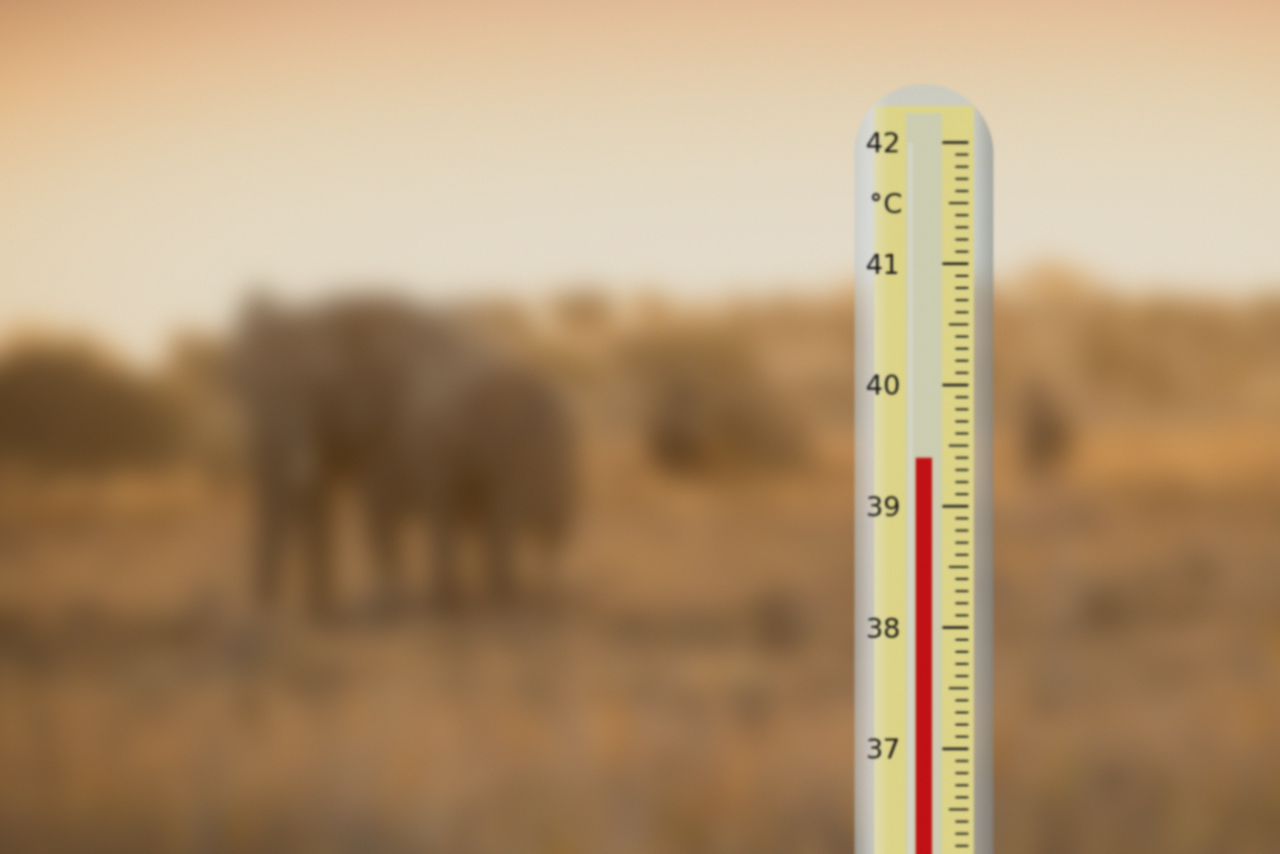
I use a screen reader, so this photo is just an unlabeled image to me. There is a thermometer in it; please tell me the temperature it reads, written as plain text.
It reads 39.4 °C
